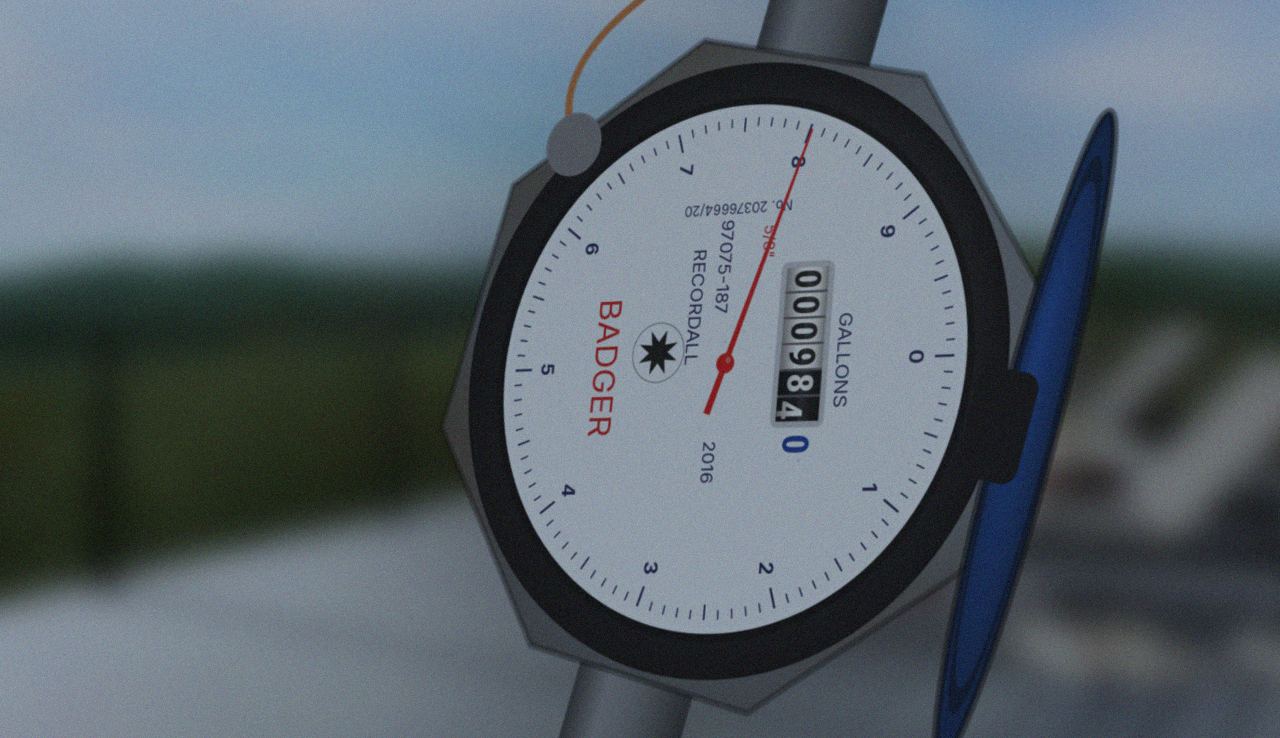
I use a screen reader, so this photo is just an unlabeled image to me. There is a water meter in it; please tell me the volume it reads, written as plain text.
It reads 9838.0 gal
